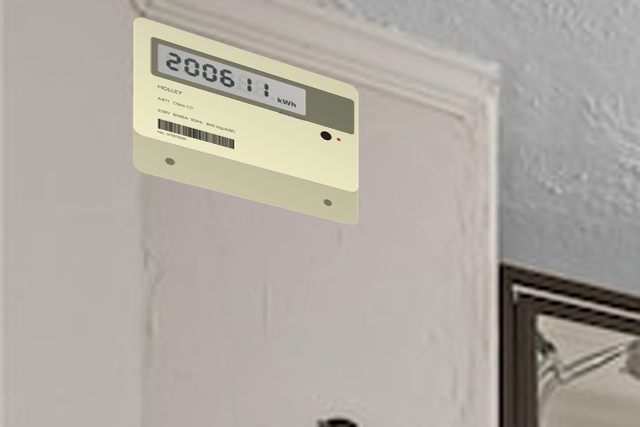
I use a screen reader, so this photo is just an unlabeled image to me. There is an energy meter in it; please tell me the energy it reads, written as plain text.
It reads 200611 kWh
